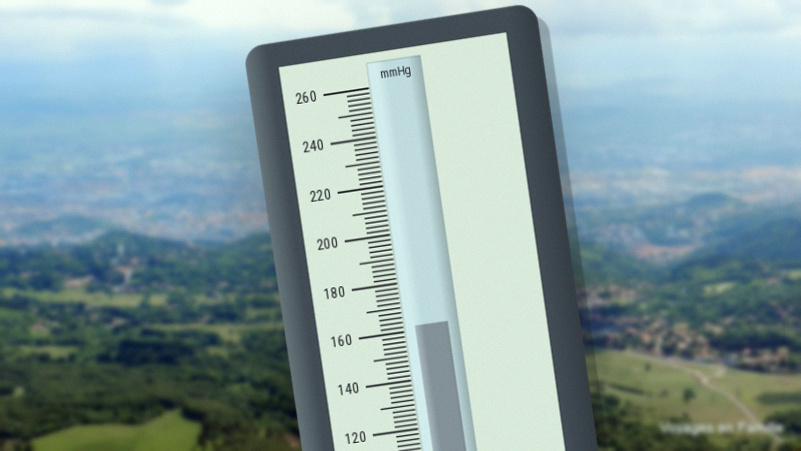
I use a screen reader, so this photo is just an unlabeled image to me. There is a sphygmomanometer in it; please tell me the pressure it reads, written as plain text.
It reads 162 mmHg
